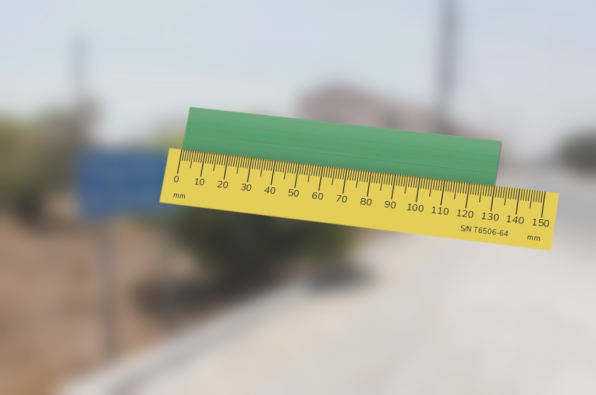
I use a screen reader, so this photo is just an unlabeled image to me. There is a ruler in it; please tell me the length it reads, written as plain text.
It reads 130 mm
